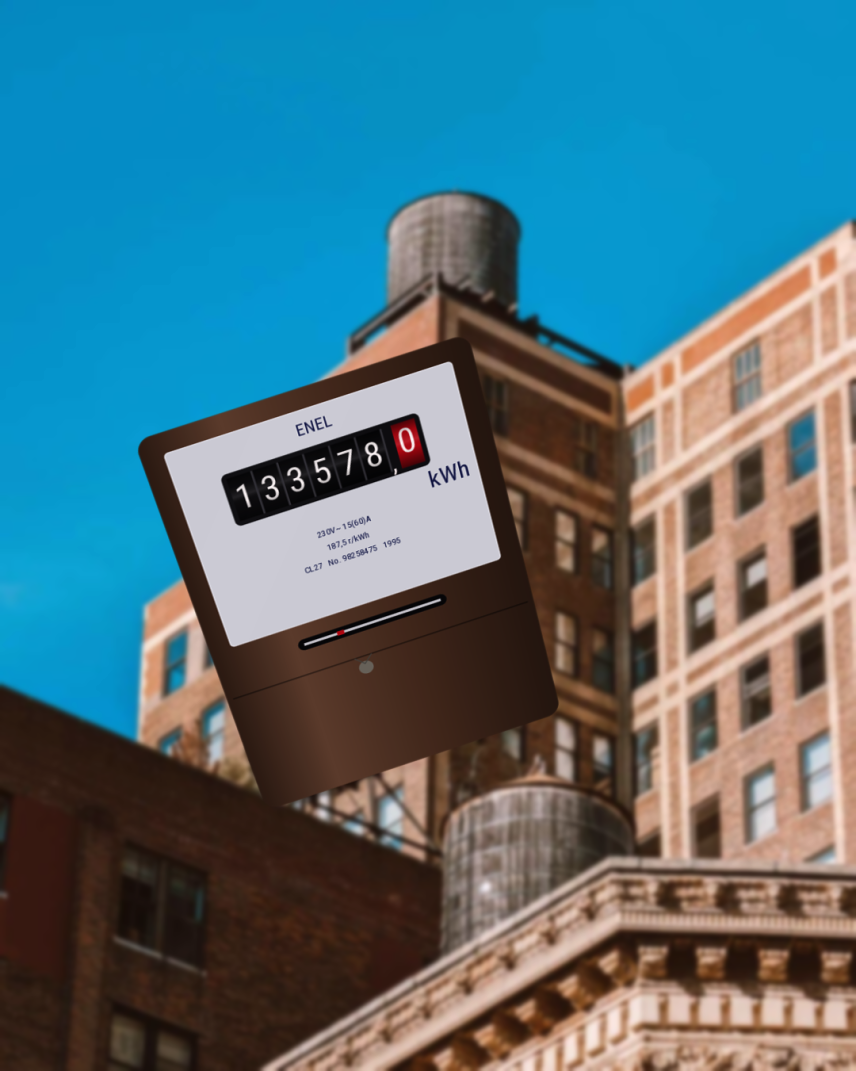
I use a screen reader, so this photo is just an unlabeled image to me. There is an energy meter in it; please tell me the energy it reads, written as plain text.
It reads 133578.0 kWh
